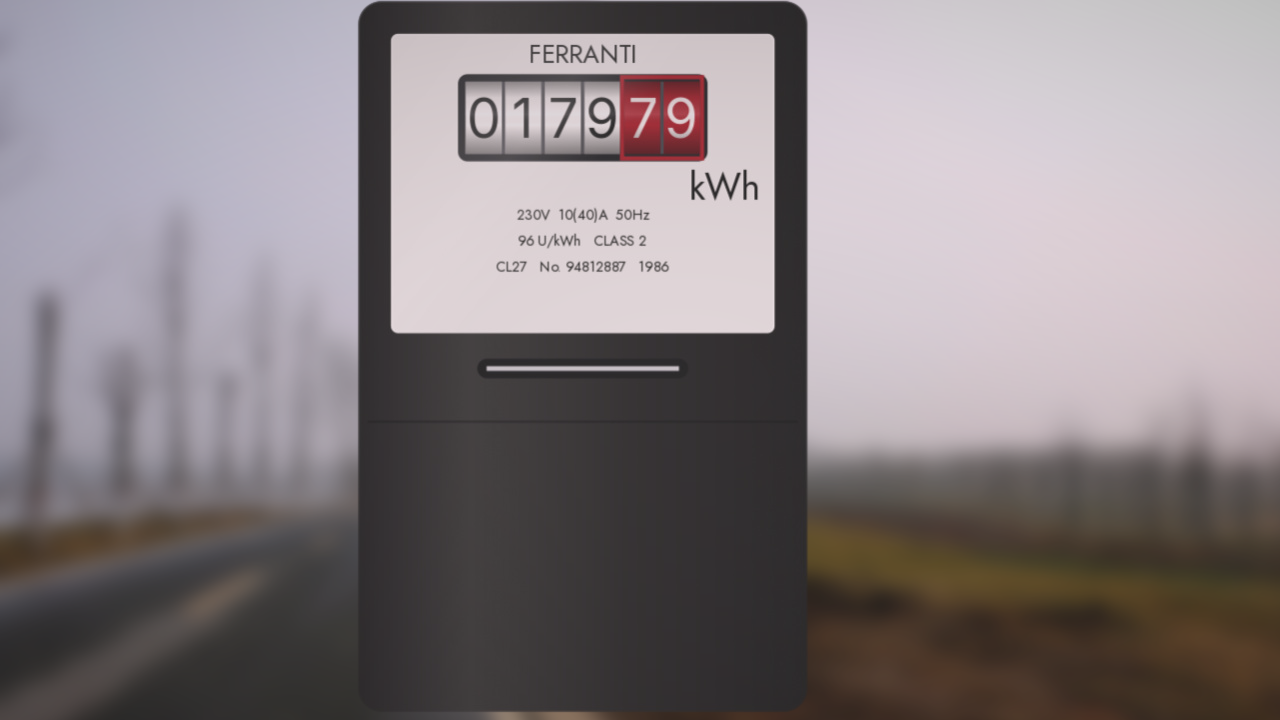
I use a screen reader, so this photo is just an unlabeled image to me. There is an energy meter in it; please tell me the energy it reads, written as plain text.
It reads 179.79 kWh
